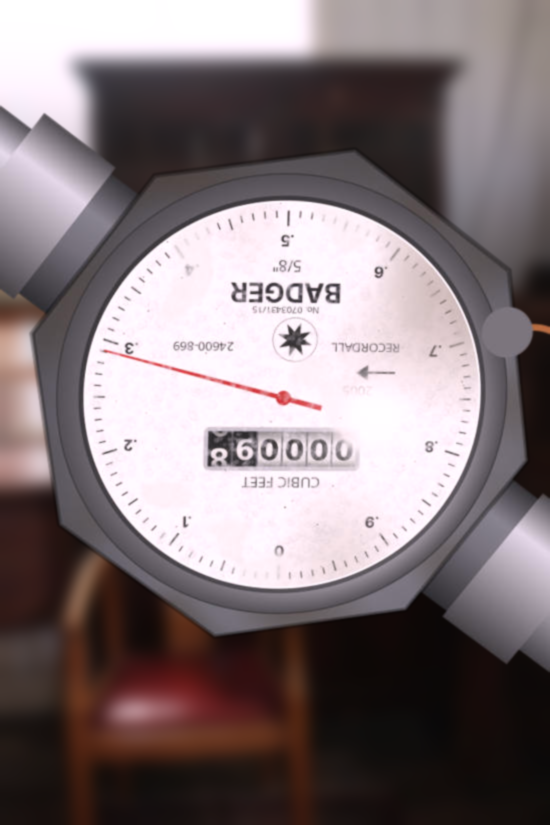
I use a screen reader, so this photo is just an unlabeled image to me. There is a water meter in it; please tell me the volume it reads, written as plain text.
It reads 98.29 ft³
